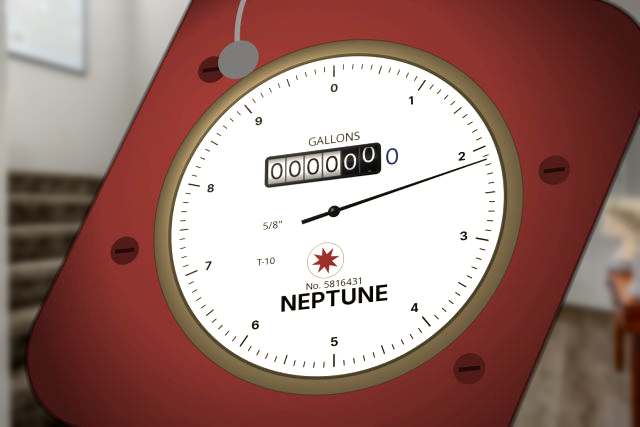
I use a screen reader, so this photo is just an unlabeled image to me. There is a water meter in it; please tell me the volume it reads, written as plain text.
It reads 2.1 gal
